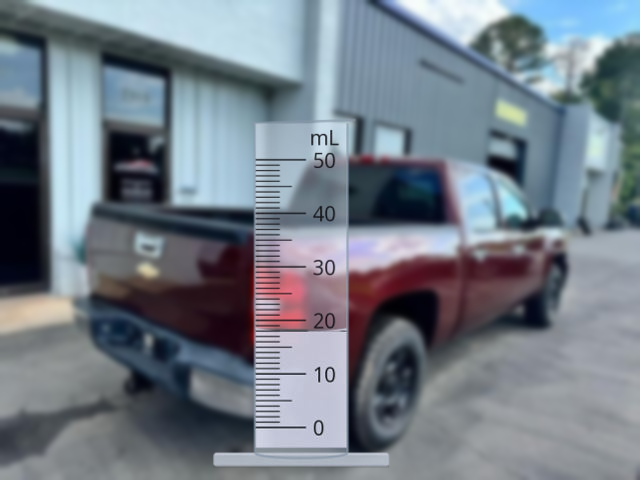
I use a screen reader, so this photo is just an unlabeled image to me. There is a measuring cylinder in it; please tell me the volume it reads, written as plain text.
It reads 18 mL
